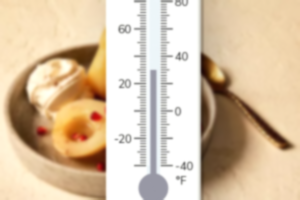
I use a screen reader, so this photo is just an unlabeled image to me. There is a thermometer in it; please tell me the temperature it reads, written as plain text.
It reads 30 °F
